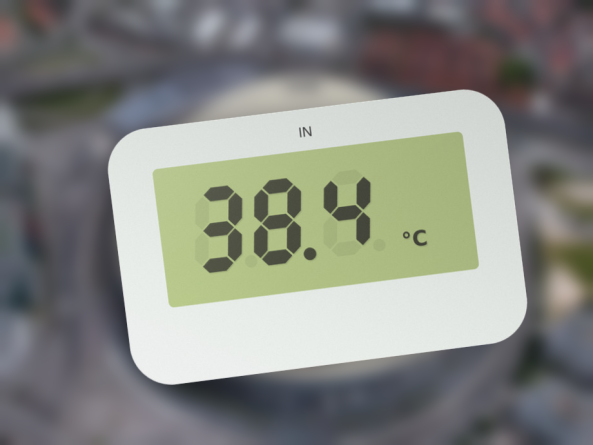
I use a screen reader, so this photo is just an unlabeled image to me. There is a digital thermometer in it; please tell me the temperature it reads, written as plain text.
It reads 38.4 °C
